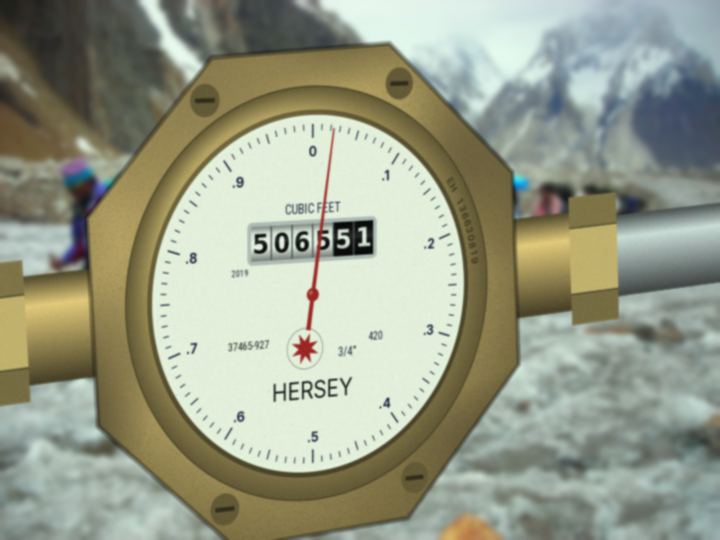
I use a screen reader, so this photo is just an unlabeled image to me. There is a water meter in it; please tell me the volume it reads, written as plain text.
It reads 506551.02 ft³
